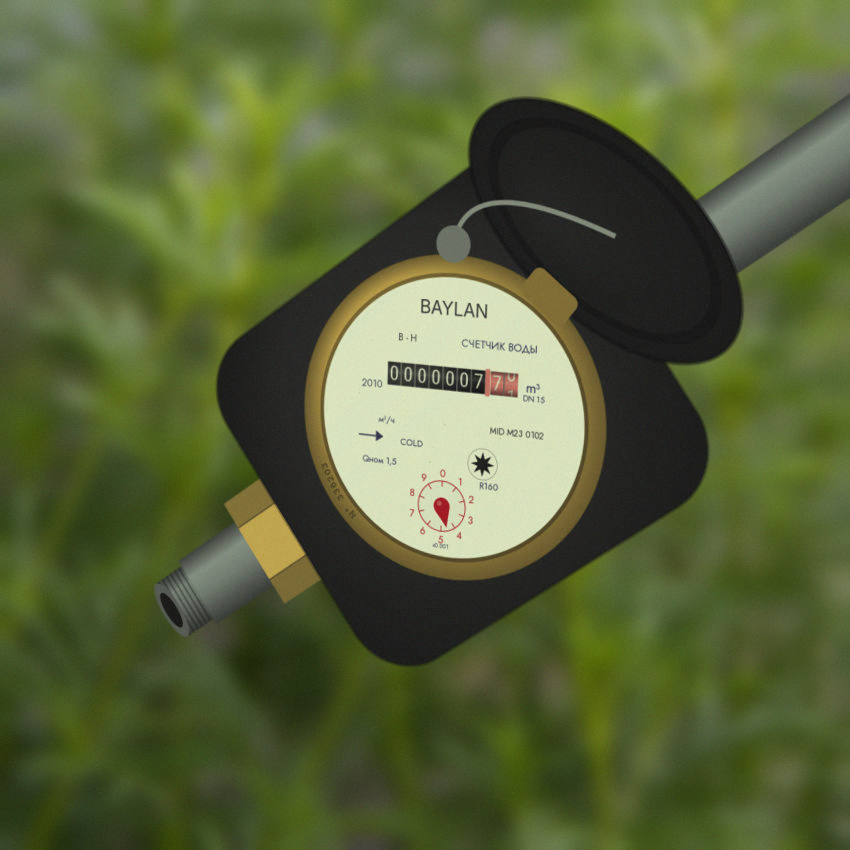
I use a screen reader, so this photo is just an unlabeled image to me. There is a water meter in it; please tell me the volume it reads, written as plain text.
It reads 7.704 m³
